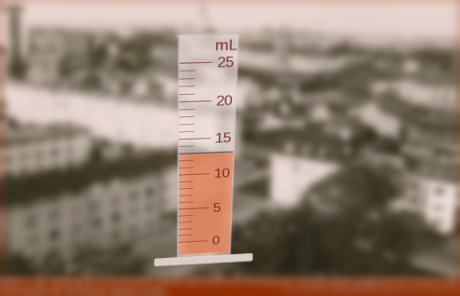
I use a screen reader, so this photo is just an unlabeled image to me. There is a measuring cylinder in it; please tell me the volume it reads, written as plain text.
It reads 13 mL
